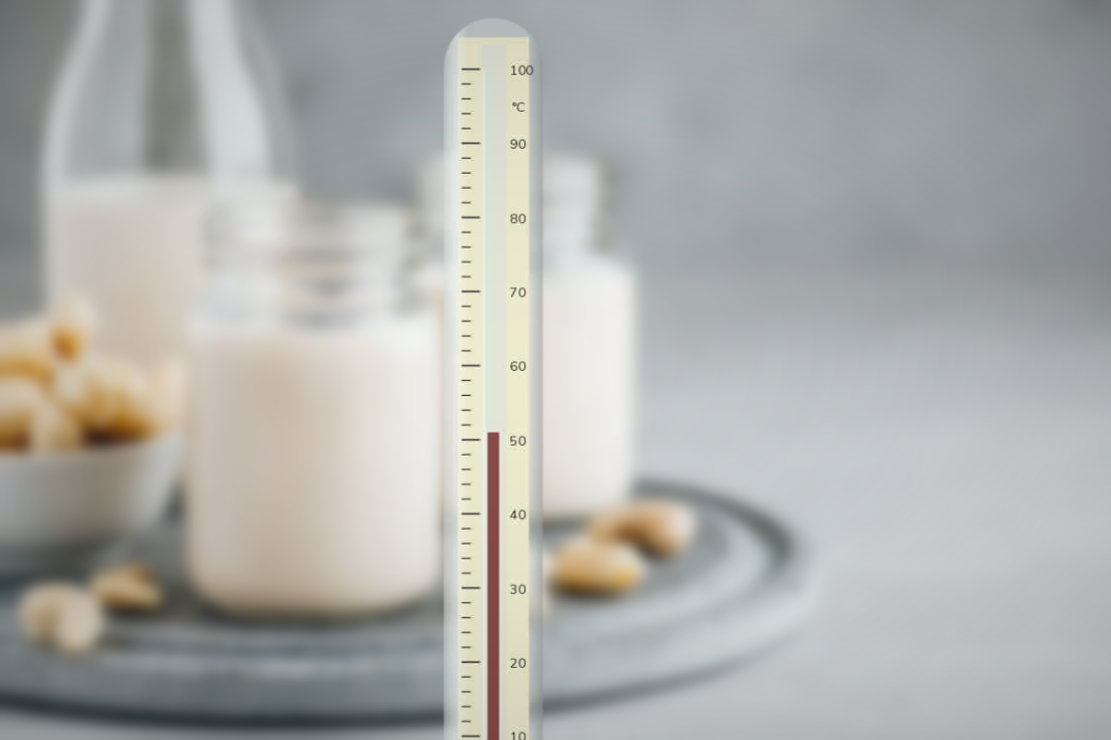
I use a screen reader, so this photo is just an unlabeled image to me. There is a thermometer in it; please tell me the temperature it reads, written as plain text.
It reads 51 °C
